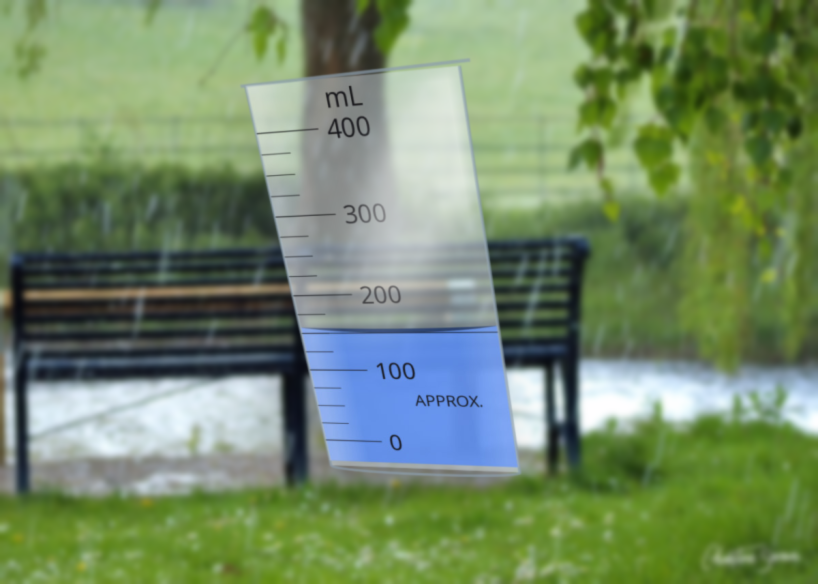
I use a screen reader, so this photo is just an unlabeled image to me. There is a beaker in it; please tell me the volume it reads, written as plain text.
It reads 150 mL
